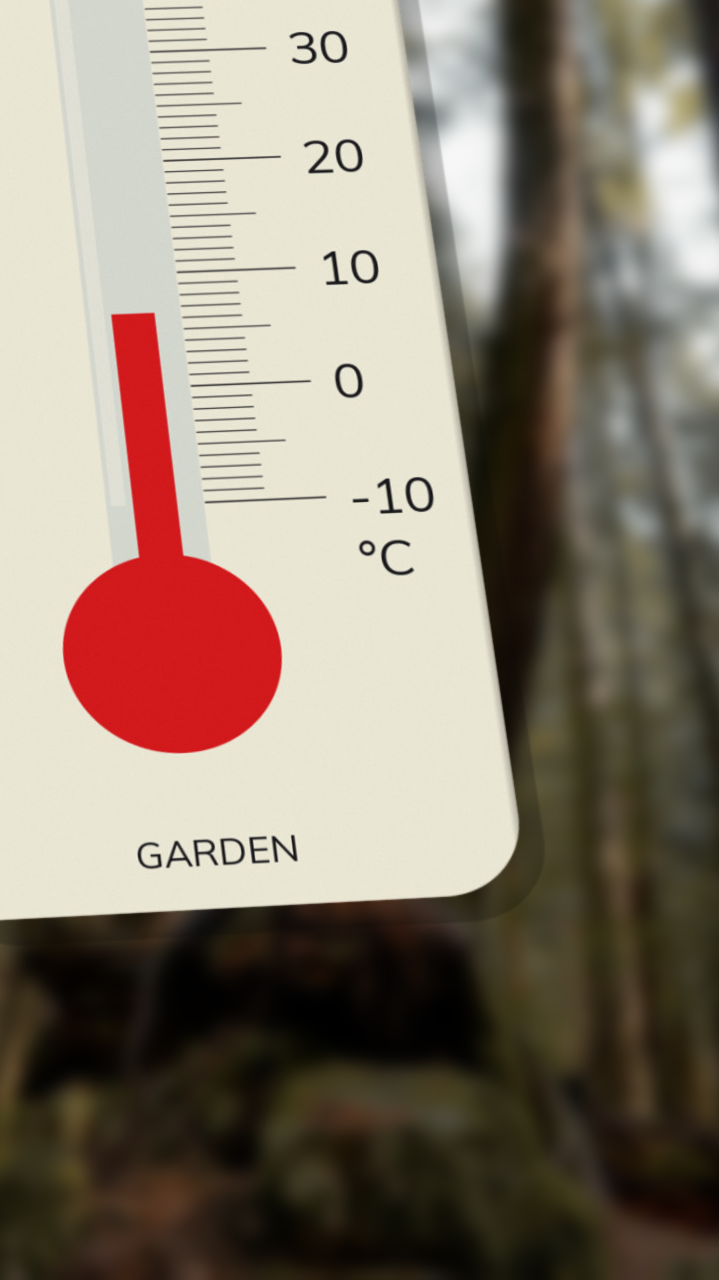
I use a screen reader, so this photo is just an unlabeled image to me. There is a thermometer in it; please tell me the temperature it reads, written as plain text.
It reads 6.5 °C
